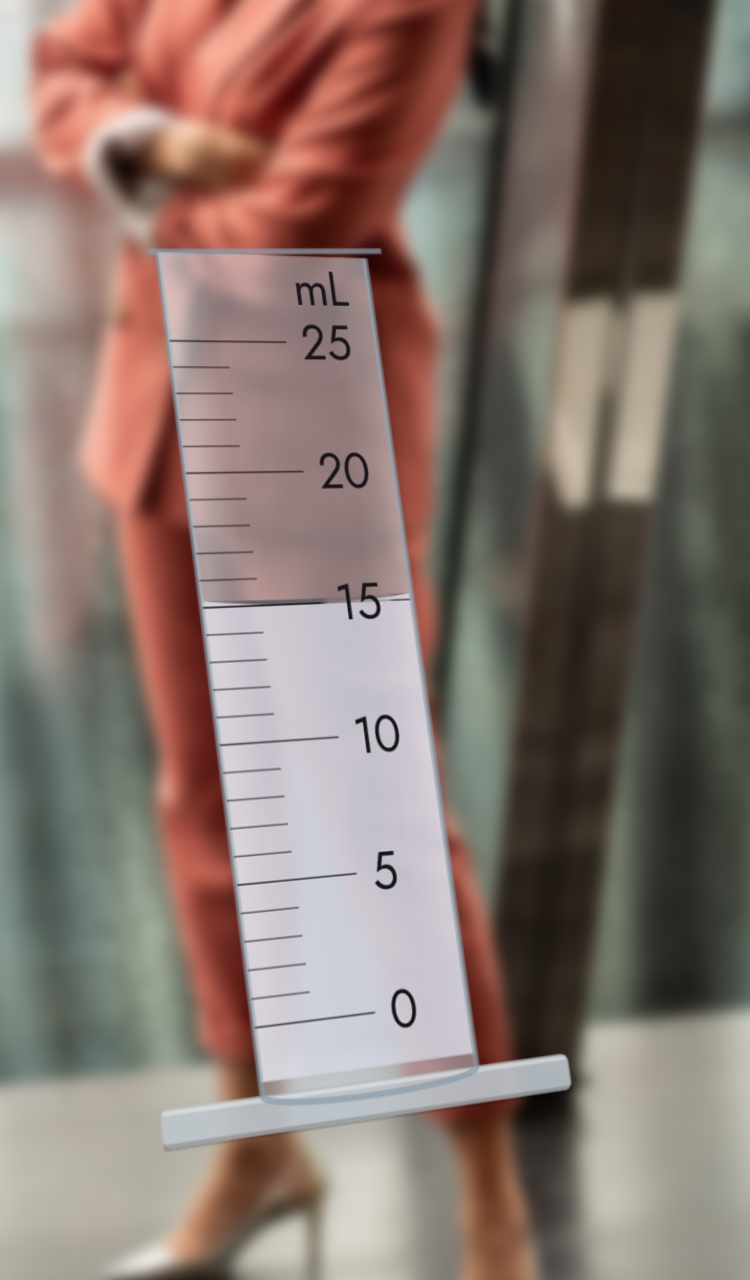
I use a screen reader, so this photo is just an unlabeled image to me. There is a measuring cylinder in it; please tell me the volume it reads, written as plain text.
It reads 15 mL
